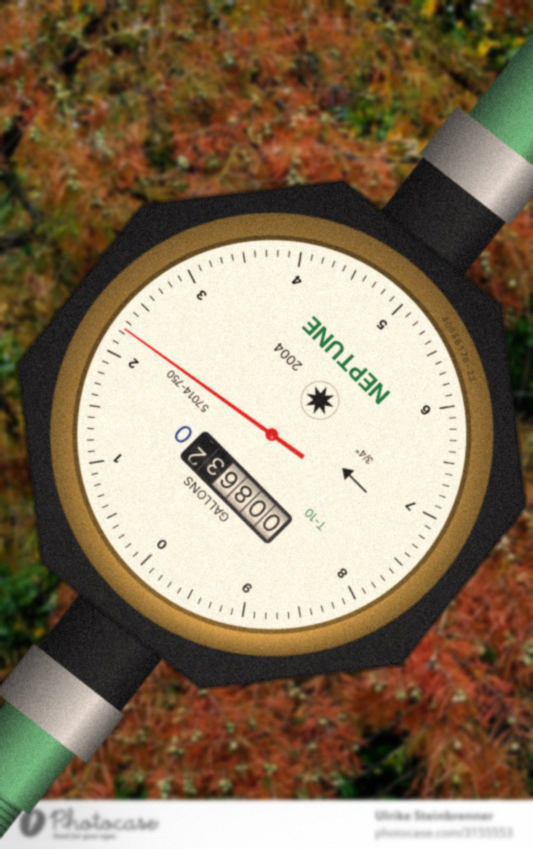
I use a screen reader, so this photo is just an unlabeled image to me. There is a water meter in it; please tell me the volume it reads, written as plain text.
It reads 86322.2 gal
